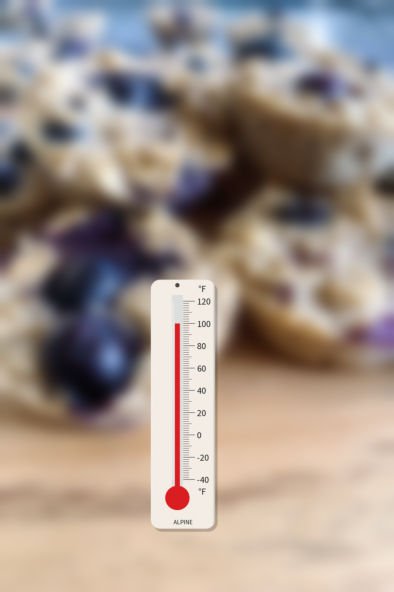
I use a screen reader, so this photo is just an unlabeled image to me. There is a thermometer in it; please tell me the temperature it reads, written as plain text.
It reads 100 °F
